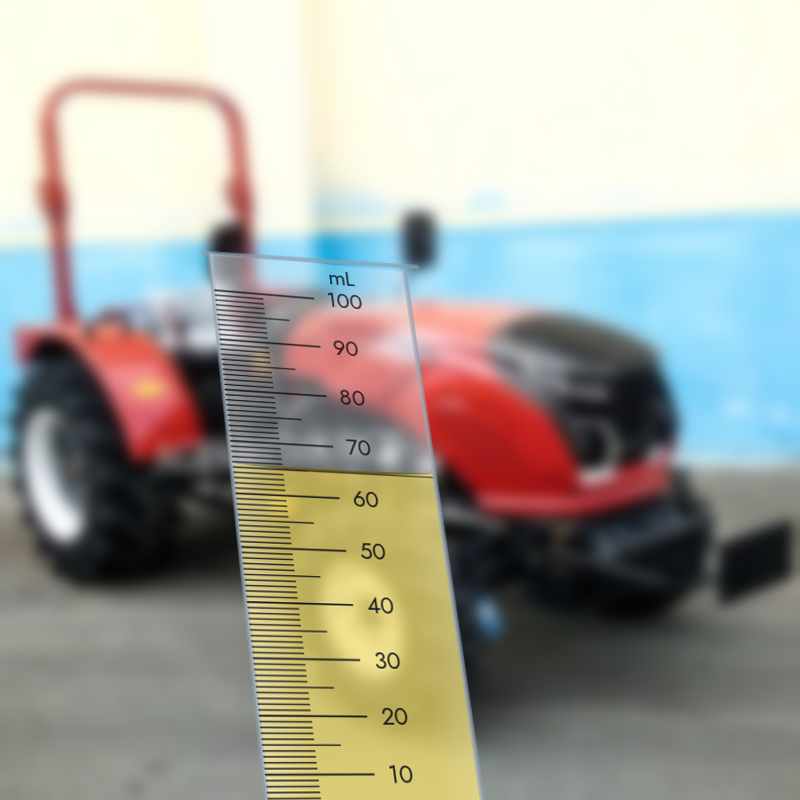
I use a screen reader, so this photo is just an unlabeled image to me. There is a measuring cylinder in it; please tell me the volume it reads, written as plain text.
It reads 65 mL
